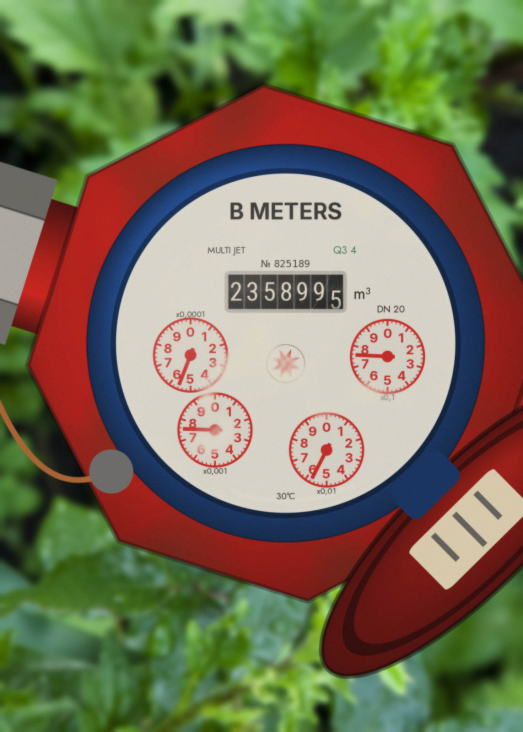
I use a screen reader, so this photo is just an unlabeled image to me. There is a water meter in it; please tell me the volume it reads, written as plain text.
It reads 2358994.7575 m³
